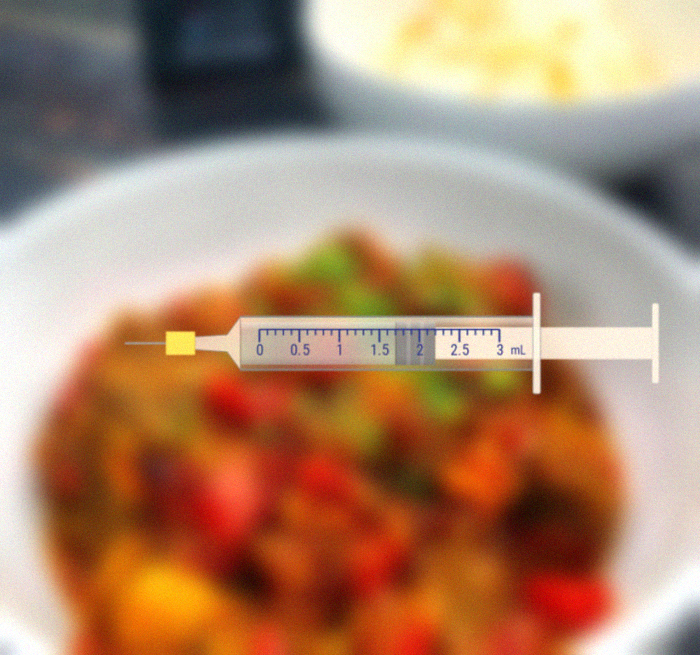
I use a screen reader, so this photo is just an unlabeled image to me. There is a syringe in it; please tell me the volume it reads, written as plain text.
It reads 1.7 mL
